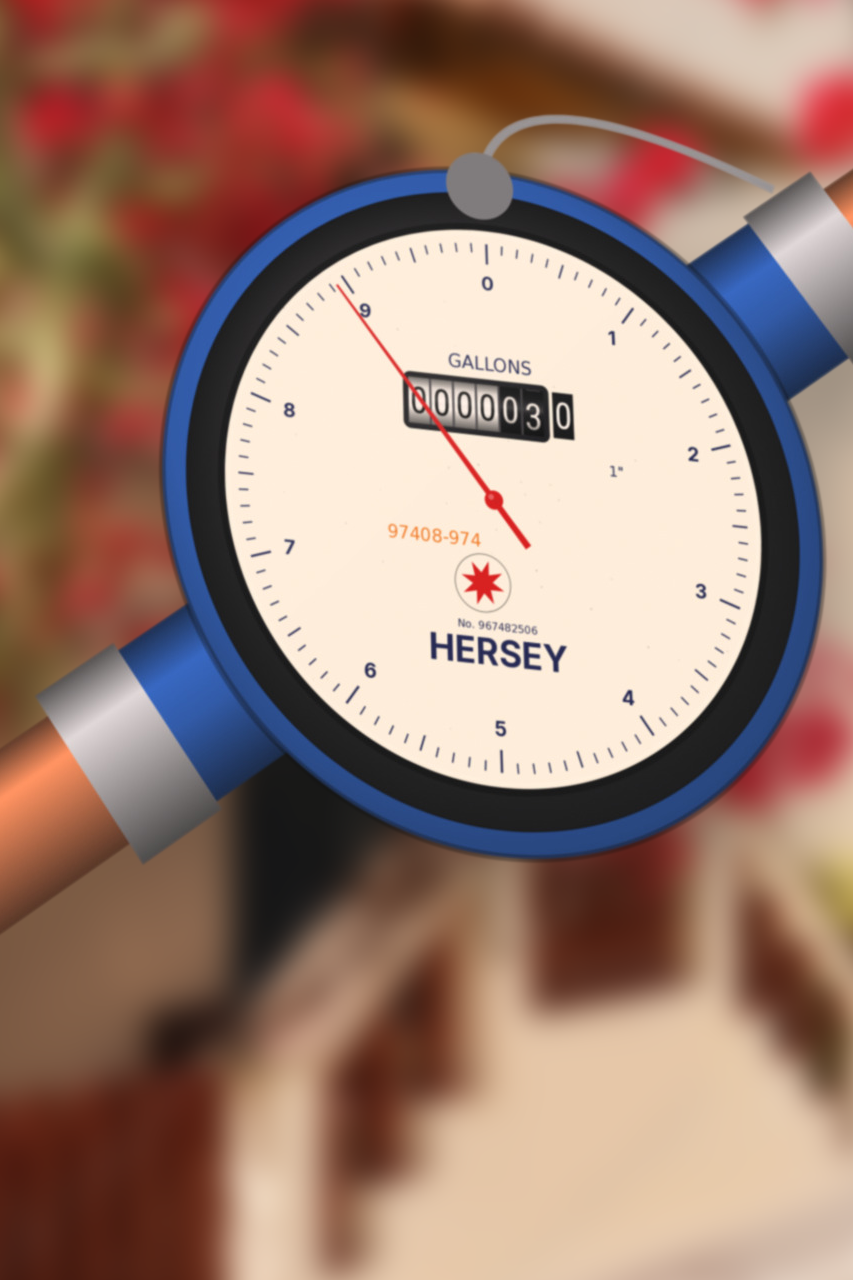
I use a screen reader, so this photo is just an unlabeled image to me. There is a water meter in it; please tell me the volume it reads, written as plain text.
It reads 28.9 gal
